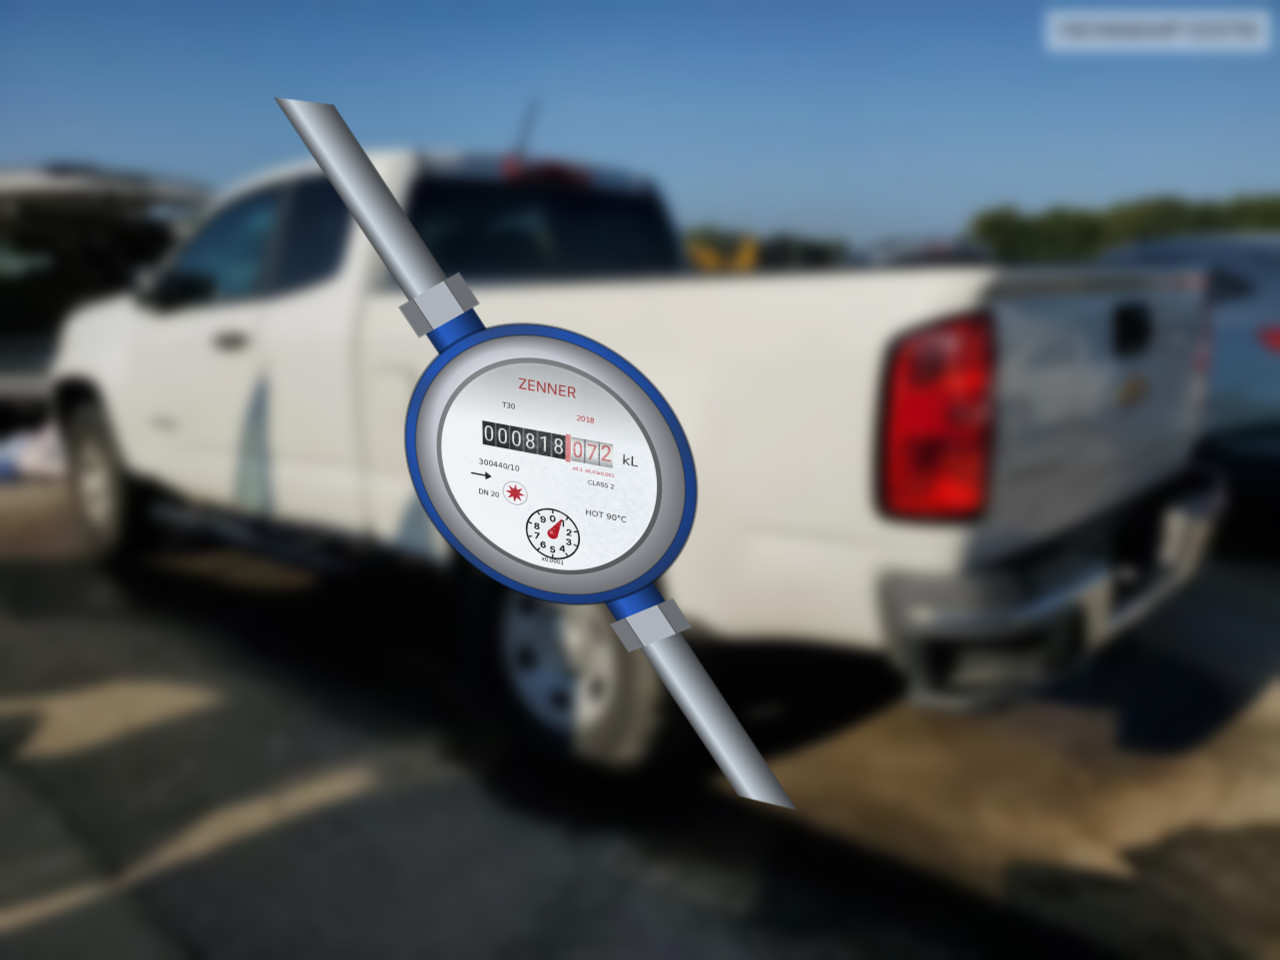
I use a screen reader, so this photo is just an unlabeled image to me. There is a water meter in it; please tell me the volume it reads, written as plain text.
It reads 818.0720 kL
